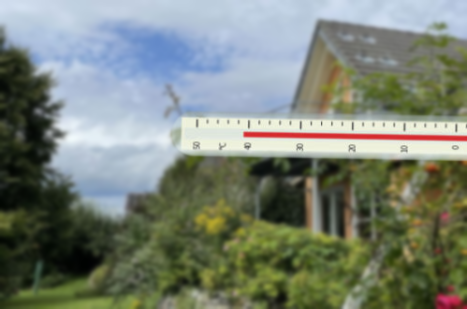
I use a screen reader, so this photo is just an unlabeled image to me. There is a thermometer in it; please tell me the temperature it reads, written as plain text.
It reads 41 °C
